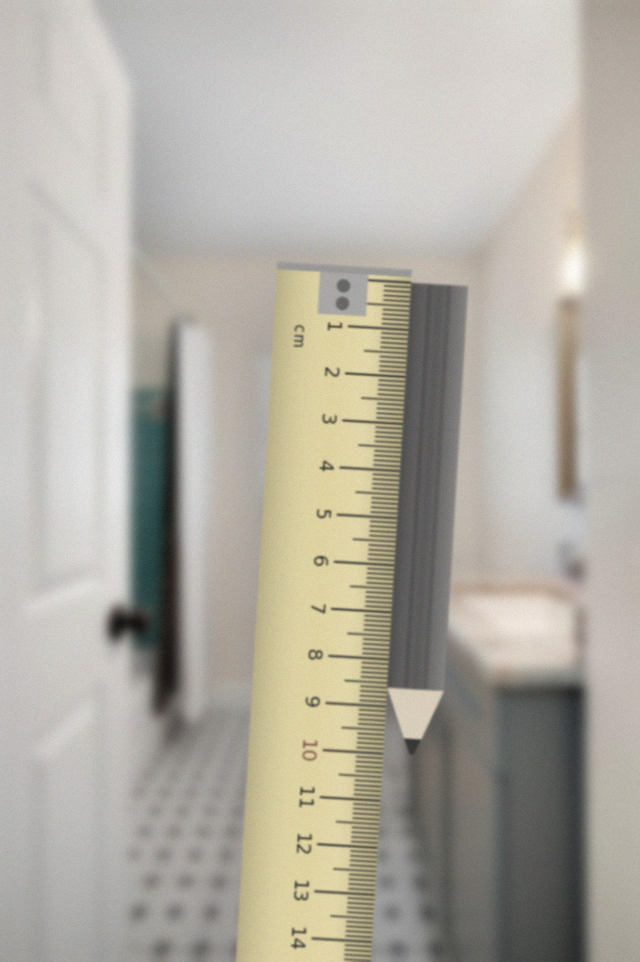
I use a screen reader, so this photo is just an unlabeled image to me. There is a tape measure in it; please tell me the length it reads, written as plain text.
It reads 10 cm
